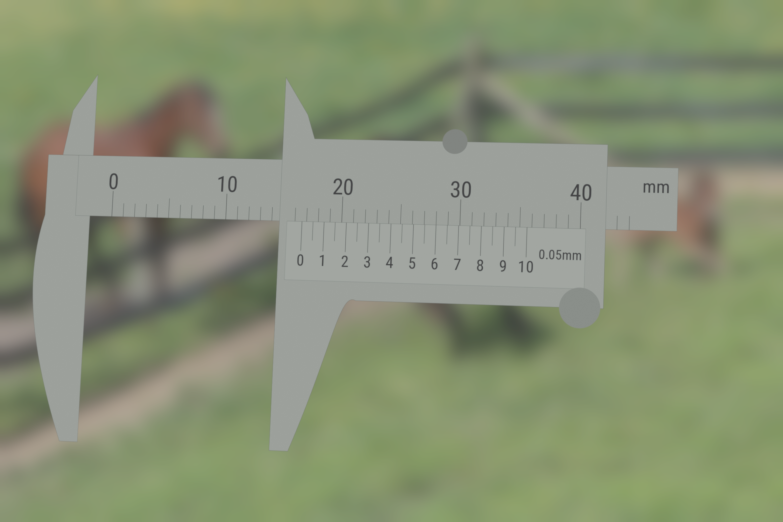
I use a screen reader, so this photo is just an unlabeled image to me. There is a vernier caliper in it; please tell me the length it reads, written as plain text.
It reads 16.6 mm
